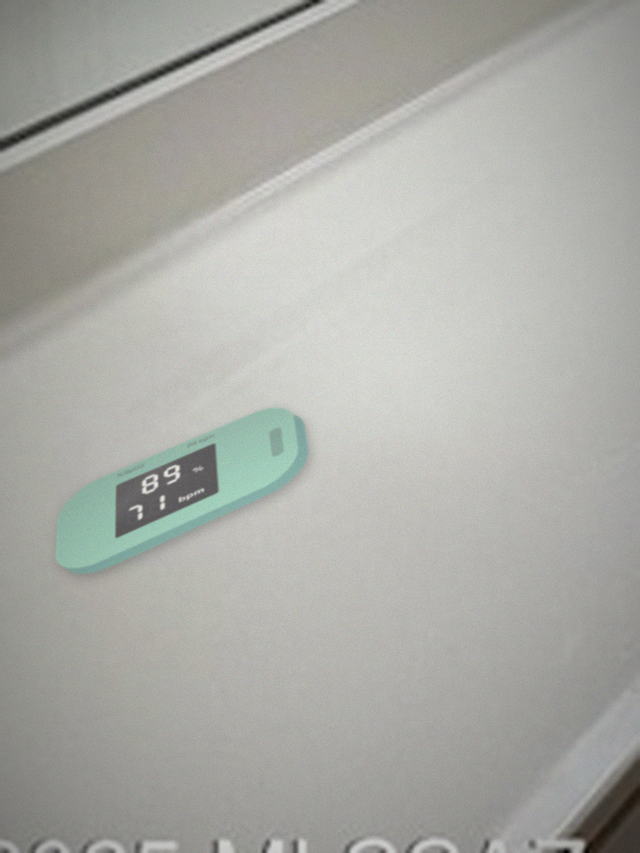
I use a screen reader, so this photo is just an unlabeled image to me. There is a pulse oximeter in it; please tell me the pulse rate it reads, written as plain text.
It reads 71 bpm
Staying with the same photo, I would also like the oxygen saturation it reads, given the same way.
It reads 89 %
